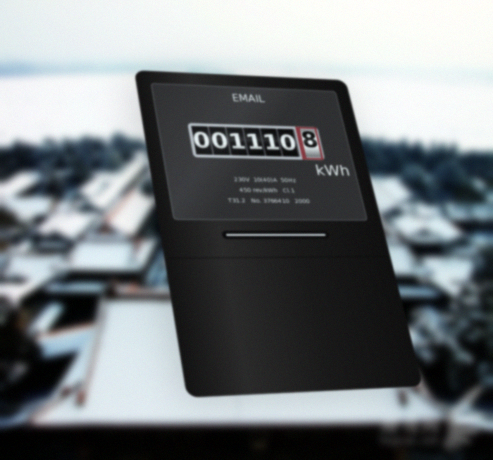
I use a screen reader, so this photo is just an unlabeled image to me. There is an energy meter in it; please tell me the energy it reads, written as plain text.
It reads 1110.8 kWh
